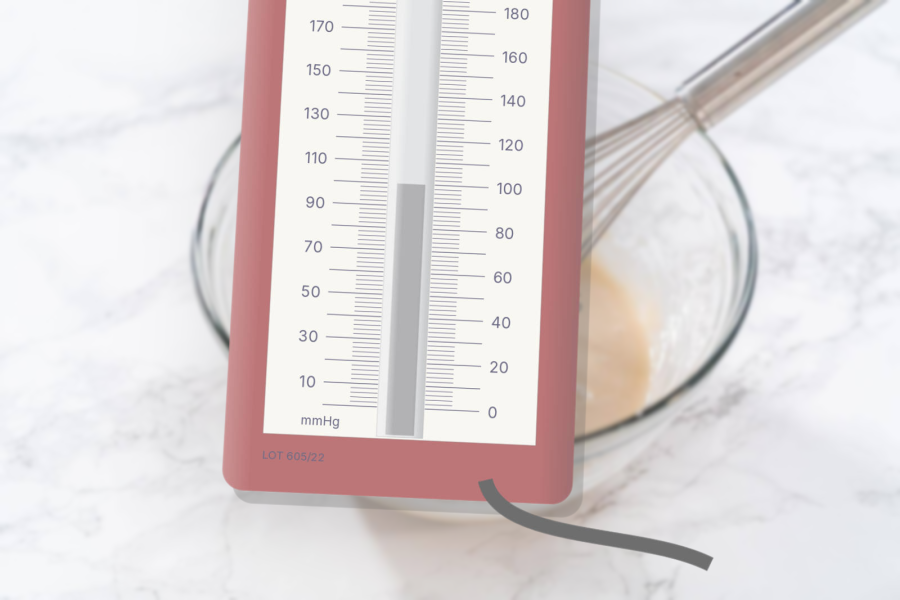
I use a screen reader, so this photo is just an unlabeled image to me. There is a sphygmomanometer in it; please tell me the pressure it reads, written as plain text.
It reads 100 mmHg
